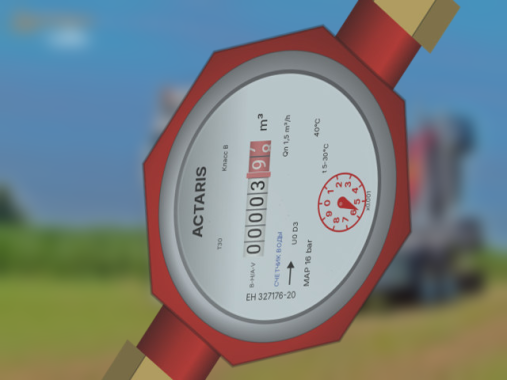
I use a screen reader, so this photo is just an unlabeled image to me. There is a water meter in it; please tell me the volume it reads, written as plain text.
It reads 3.975 m³
